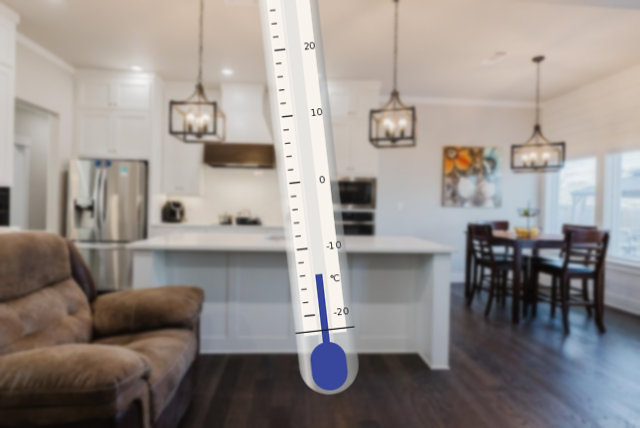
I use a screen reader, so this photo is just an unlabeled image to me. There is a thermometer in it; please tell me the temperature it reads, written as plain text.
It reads -14 °C
